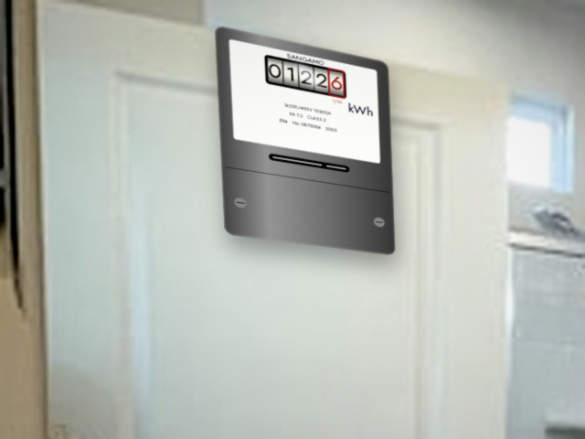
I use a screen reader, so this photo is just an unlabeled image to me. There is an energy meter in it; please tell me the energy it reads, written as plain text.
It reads 122.6 kWh
